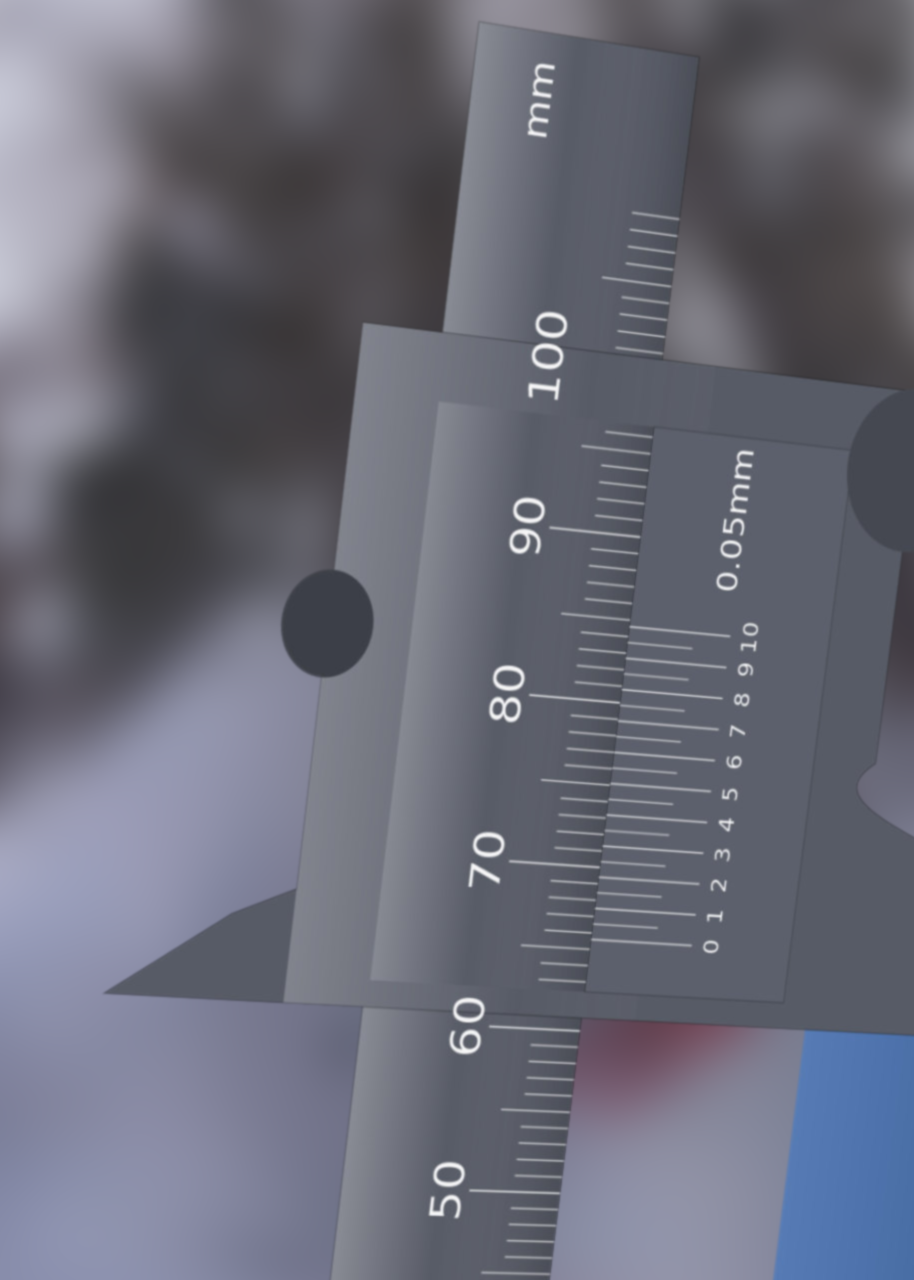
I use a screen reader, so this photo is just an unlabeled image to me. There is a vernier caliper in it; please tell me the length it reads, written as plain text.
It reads 65.6 mm
